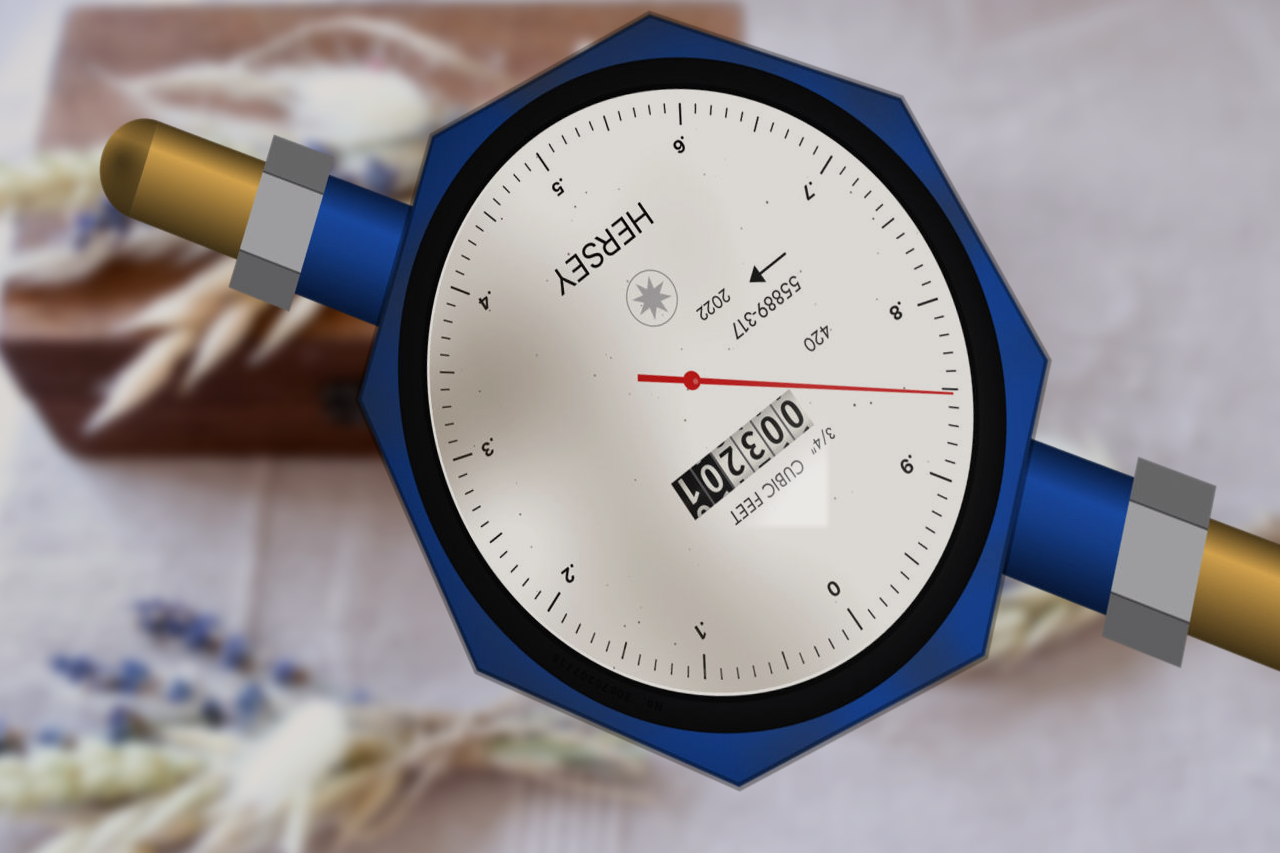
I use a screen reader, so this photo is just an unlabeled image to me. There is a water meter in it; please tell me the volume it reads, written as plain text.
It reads 3200.85 ft³
